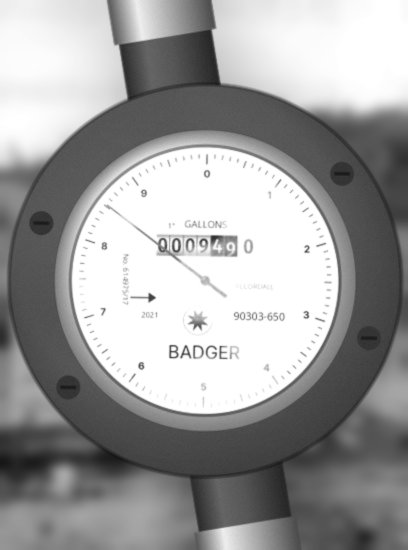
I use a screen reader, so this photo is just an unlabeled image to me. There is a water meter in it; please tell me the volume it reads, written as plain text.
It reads 9488.5 gal
